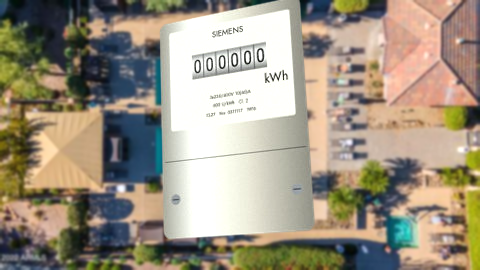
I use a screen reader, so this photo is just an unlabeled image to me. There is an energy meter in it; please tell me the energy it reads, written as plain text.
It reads 0 kWh
